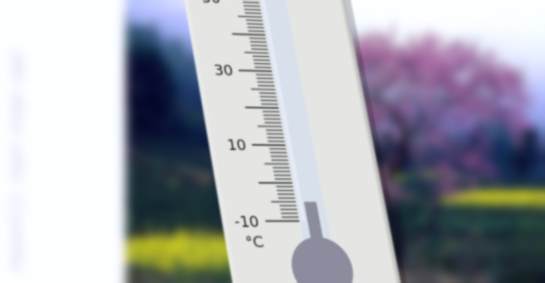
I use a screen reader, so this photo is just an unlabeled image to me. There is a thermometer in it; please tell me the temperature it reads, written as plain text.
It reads -5 °C
